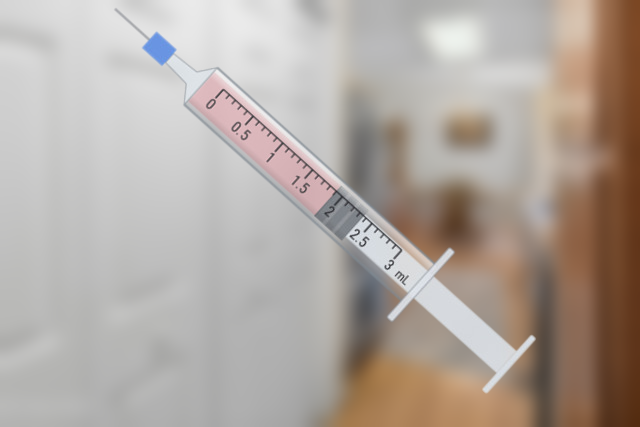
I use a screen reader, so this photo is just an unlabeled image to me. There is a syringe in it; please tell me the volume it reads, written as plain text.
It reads 1.9 mL
